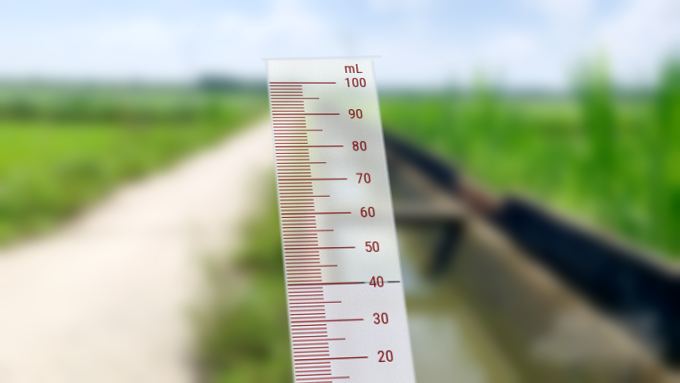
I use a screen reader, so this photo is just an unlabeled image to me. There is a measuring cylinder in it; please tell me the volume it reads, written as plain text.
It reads 40 mL
